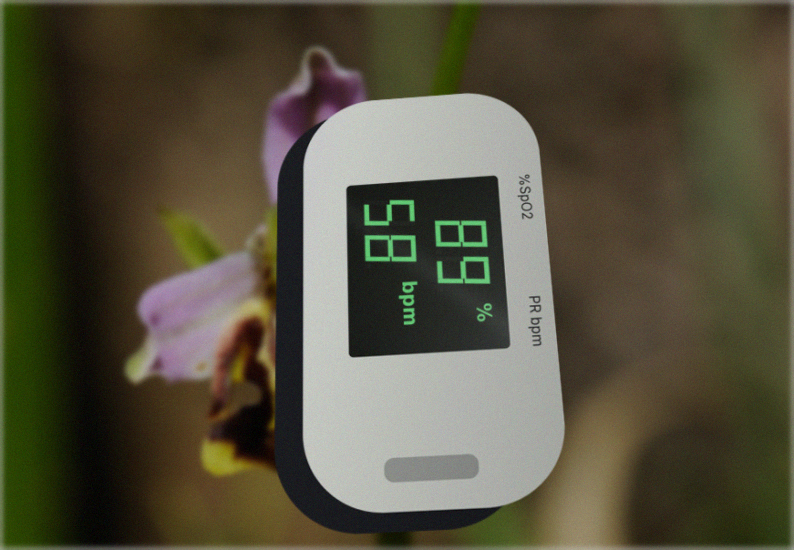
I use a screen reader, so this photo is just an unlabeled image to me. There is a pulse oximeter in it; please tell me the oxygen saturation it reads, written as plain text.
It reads 89 %
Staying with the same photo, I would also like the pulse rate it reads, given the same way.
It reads 58 bpm
